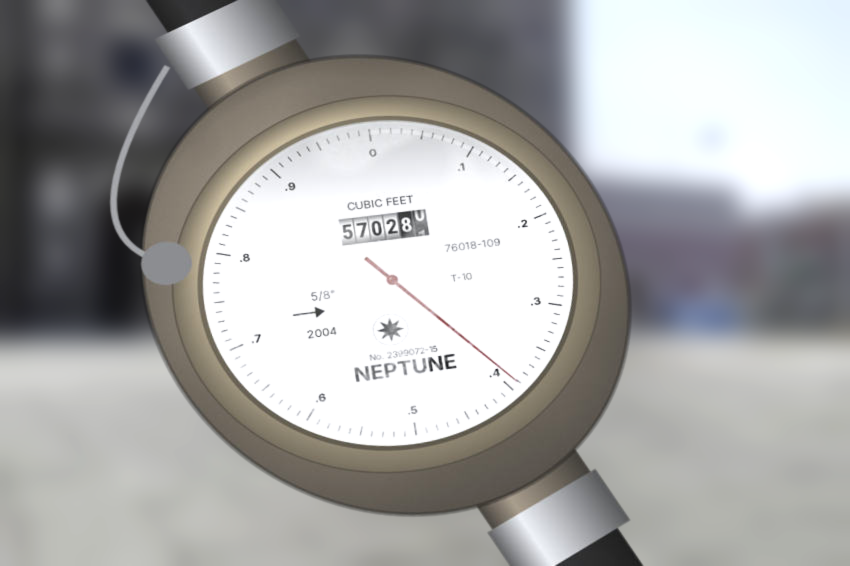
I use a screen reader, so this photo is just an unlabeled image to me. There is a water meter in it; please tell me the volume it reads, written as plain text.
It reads 570280.39 ft³
